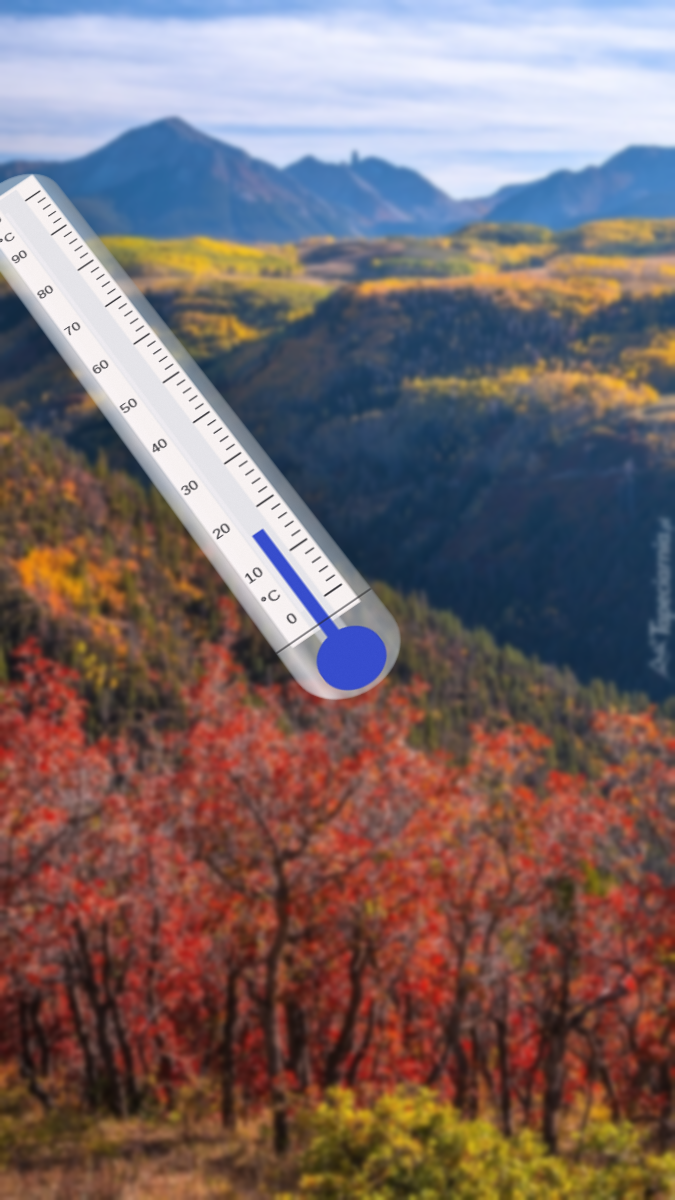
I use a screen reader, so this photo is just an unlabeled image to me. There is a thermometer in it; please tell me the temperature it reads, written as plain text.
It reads 16 °C
